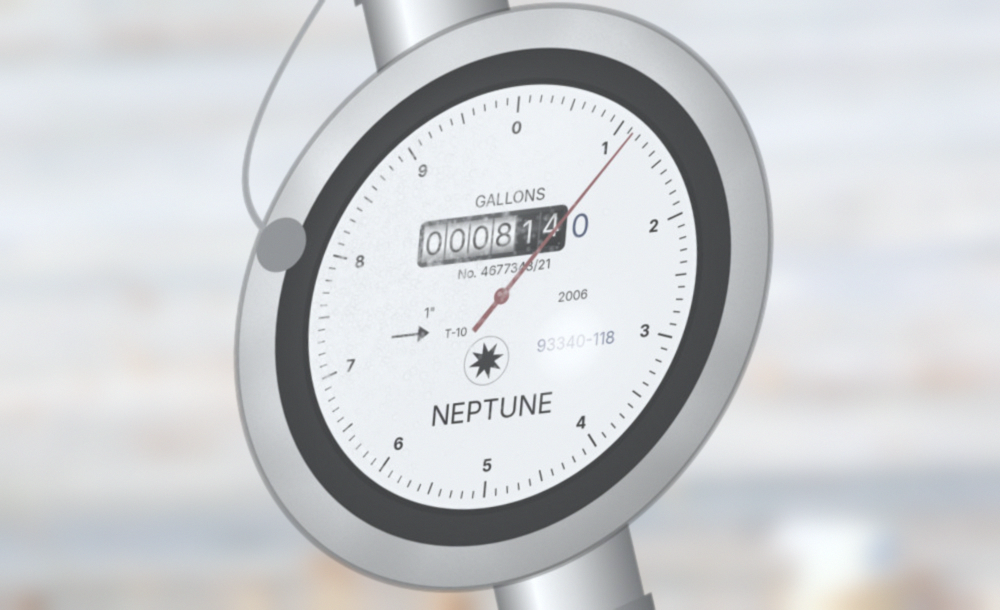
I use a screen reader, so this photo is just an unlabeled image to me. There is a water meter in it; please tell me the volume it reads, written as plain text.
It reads 8141.1 gal
